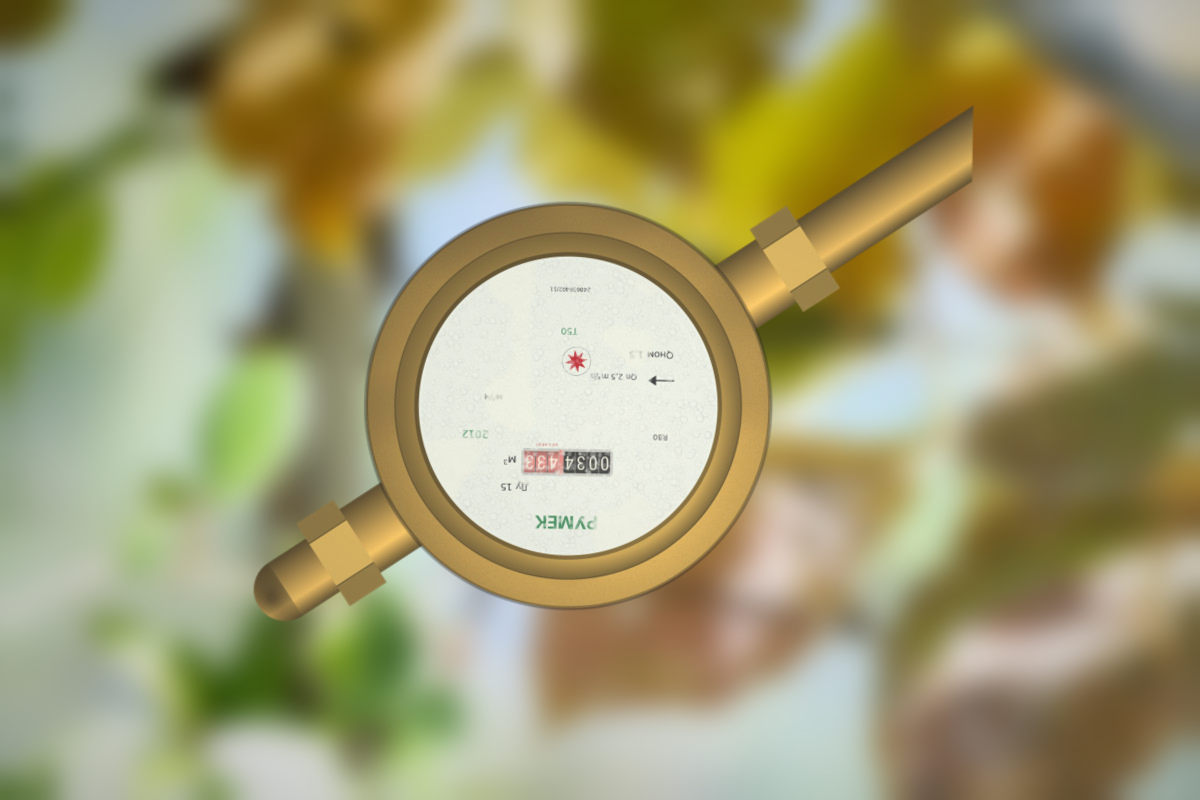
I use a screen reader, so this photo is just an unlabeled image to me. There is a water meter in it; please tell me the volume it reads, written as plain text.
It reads 34.433 m³
